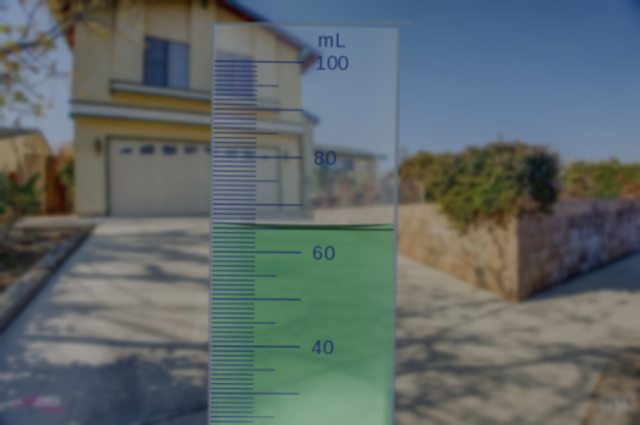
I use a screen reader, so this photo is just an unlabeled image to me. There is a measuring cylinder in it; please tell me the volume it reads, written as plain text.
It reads 65 mL
